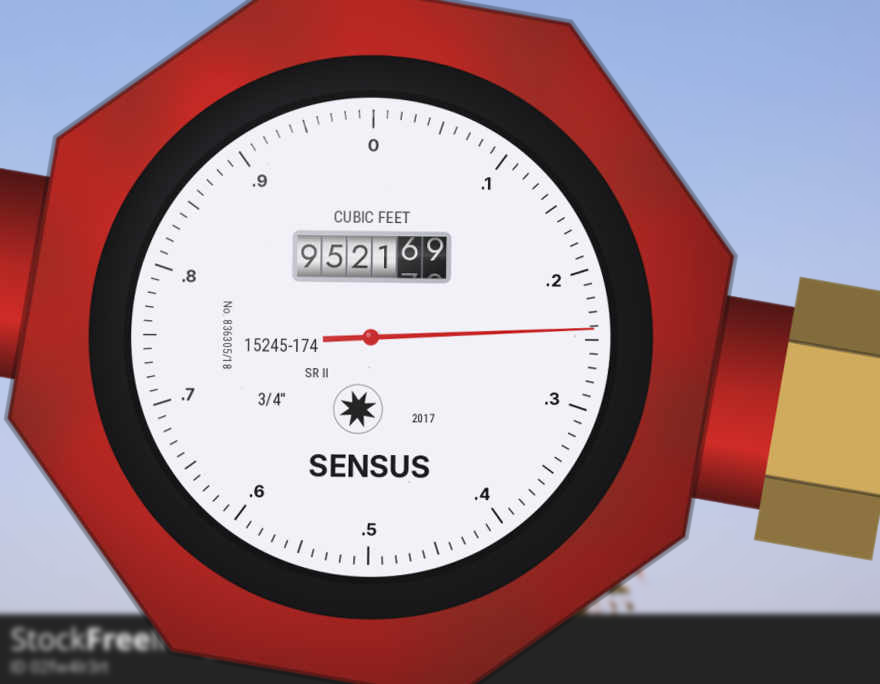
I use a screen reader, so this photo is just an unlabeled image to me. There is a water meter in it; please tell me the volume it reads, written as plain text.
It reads 952169.24 ft³
